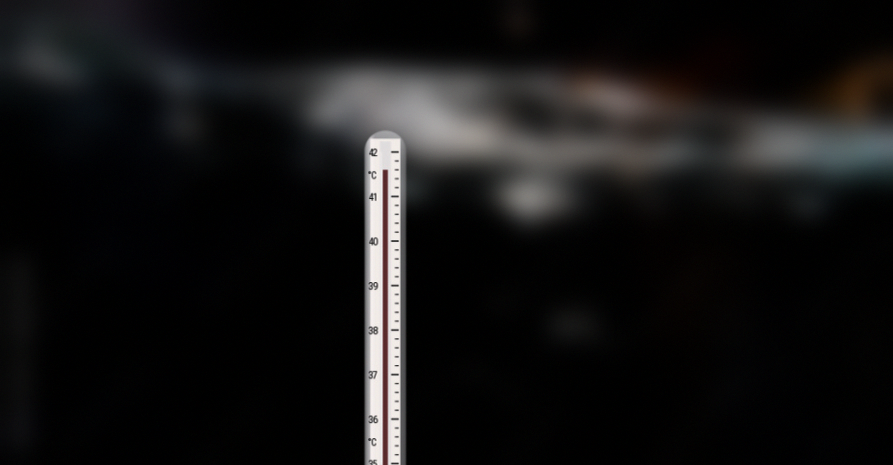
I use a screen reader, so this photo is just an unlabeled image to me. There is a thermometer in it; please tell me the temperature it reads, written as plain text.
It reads 41.6 °C
